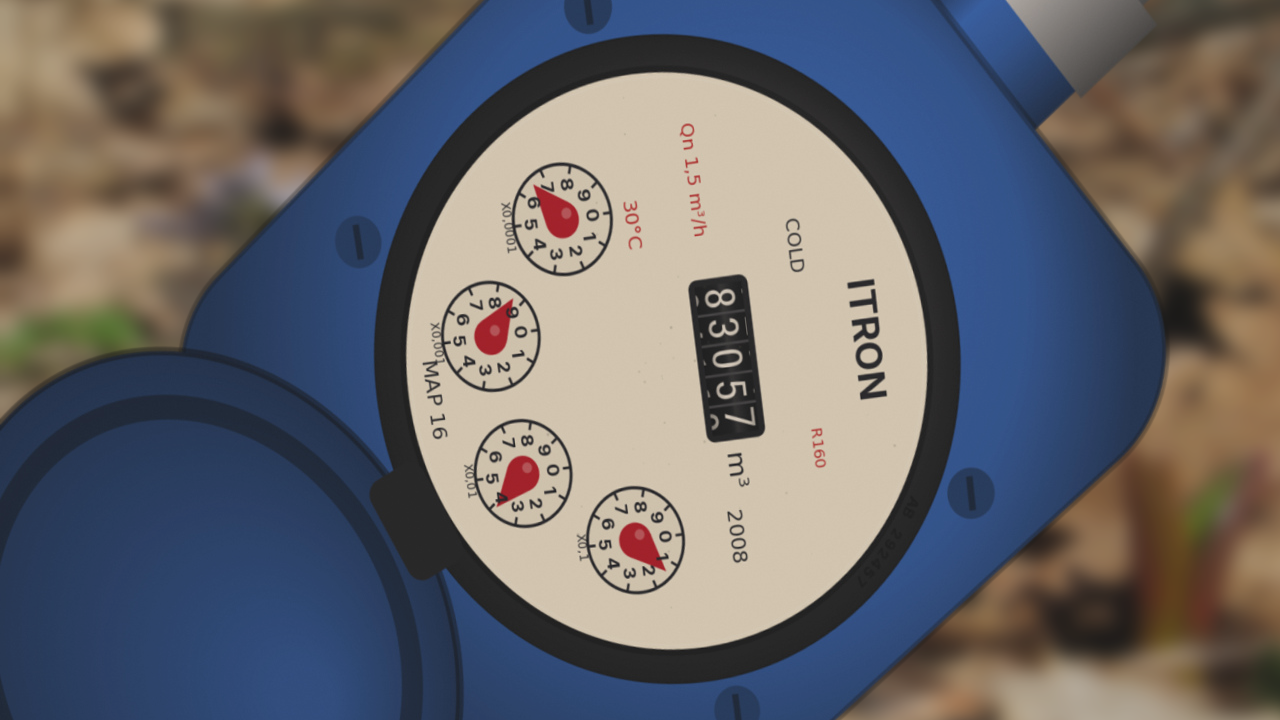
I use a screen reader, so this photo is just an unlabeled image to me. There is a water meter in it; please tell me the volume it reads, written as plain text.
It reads 83057.1386 m³
